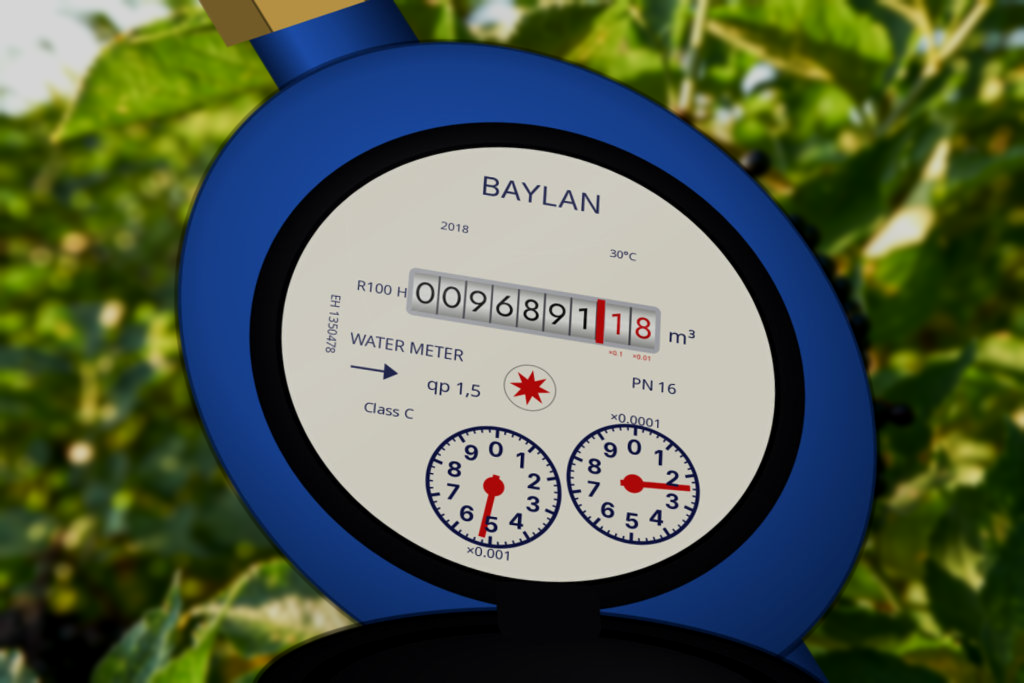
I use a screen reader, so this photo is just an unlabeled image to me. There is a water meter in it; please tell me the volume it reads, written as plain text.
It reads 96891.1852 m³
